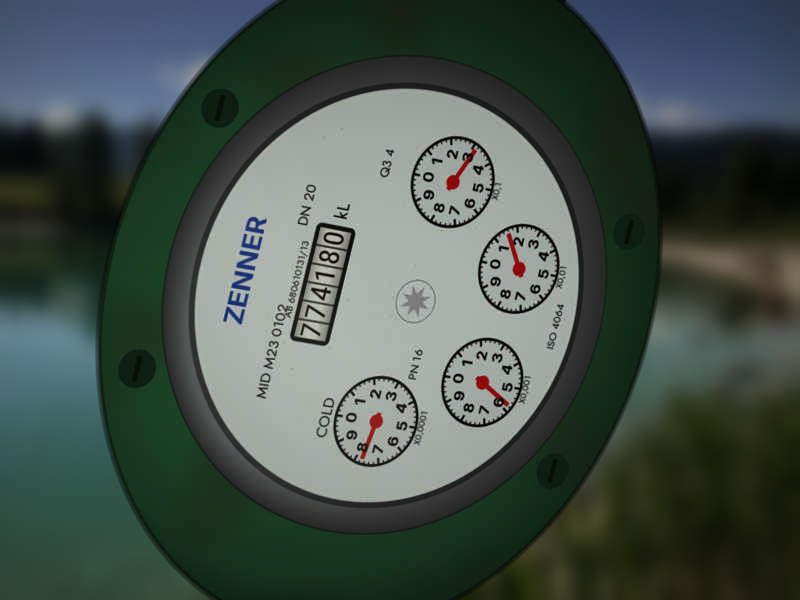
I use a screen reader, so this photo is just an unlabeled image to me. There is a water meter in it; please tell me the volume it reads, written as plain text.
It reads 774180.3157 kL
